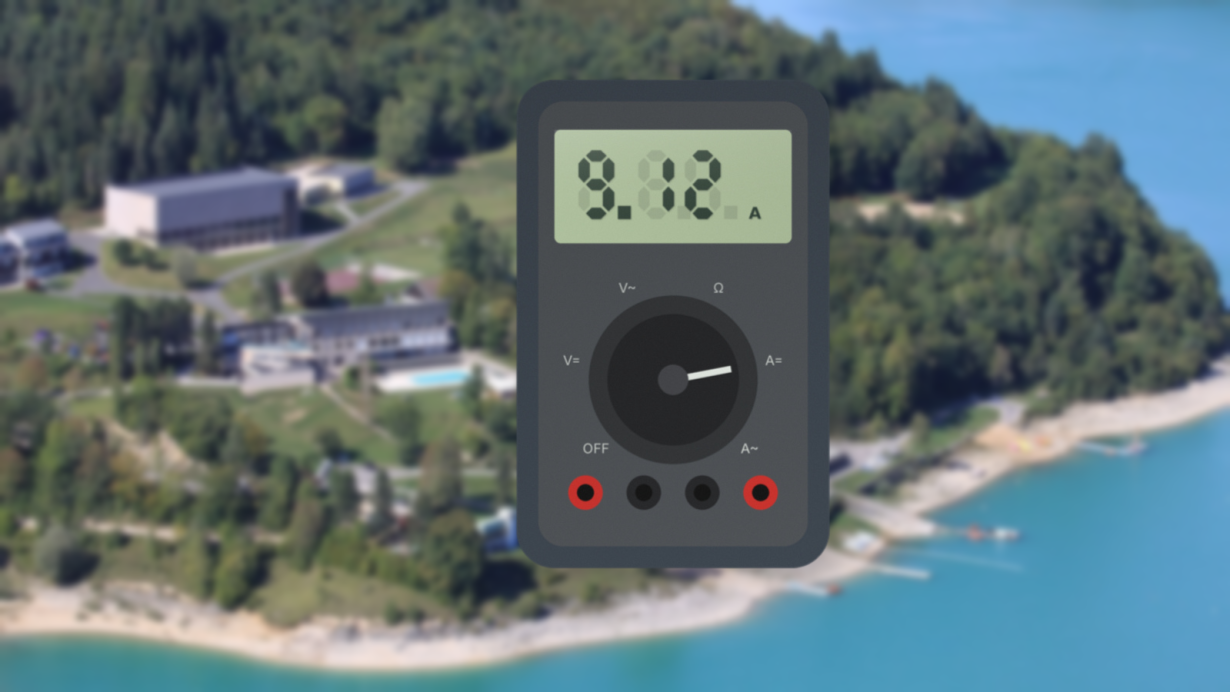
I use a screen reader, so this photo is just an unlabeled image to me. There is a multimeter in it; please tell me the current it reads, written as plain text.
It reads 9.12 A
